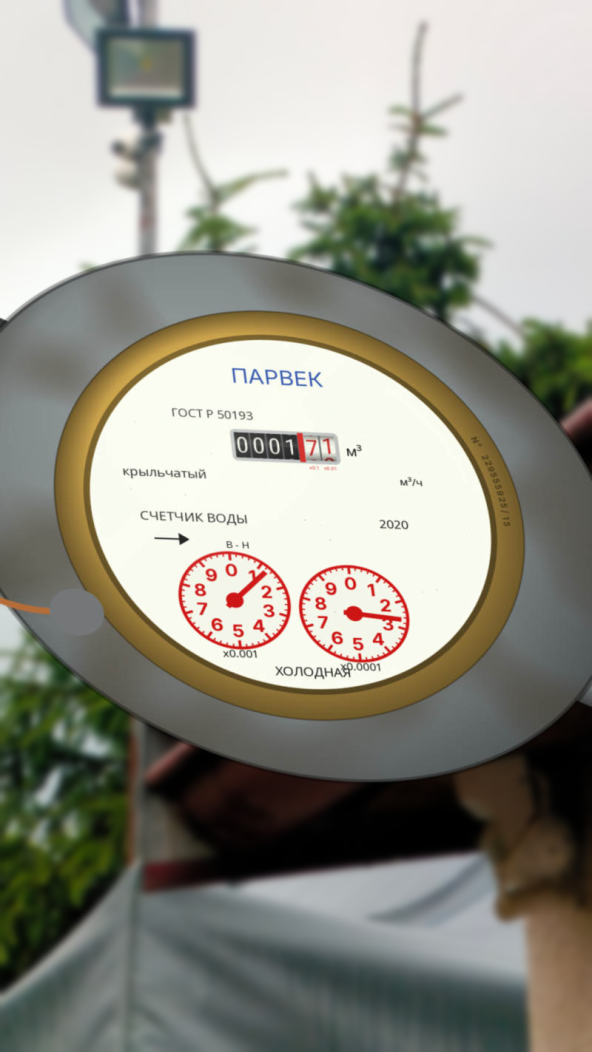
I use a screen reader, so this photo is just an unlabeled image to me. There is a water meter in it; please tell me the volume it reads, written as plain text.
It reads 1.7112 m³
